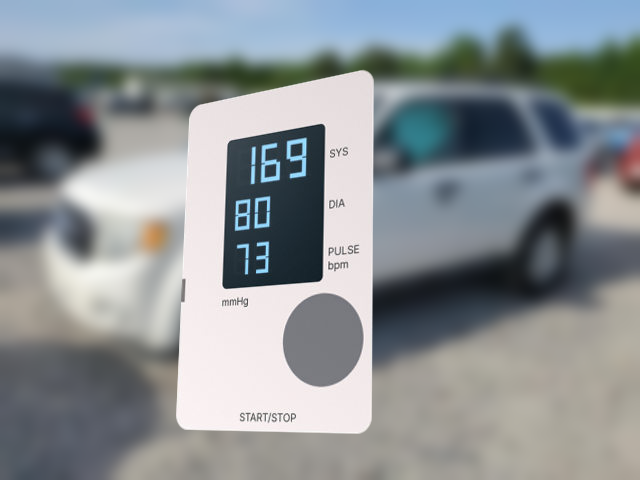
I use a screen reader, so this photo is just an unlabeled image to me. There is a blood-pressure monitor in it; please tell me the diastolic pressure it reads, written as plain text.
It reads 80 mmHg
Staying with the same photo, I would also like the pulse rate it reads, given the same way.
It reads 73 bpm
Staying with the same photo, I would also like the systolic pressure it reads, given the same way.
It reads 169 mmHg
